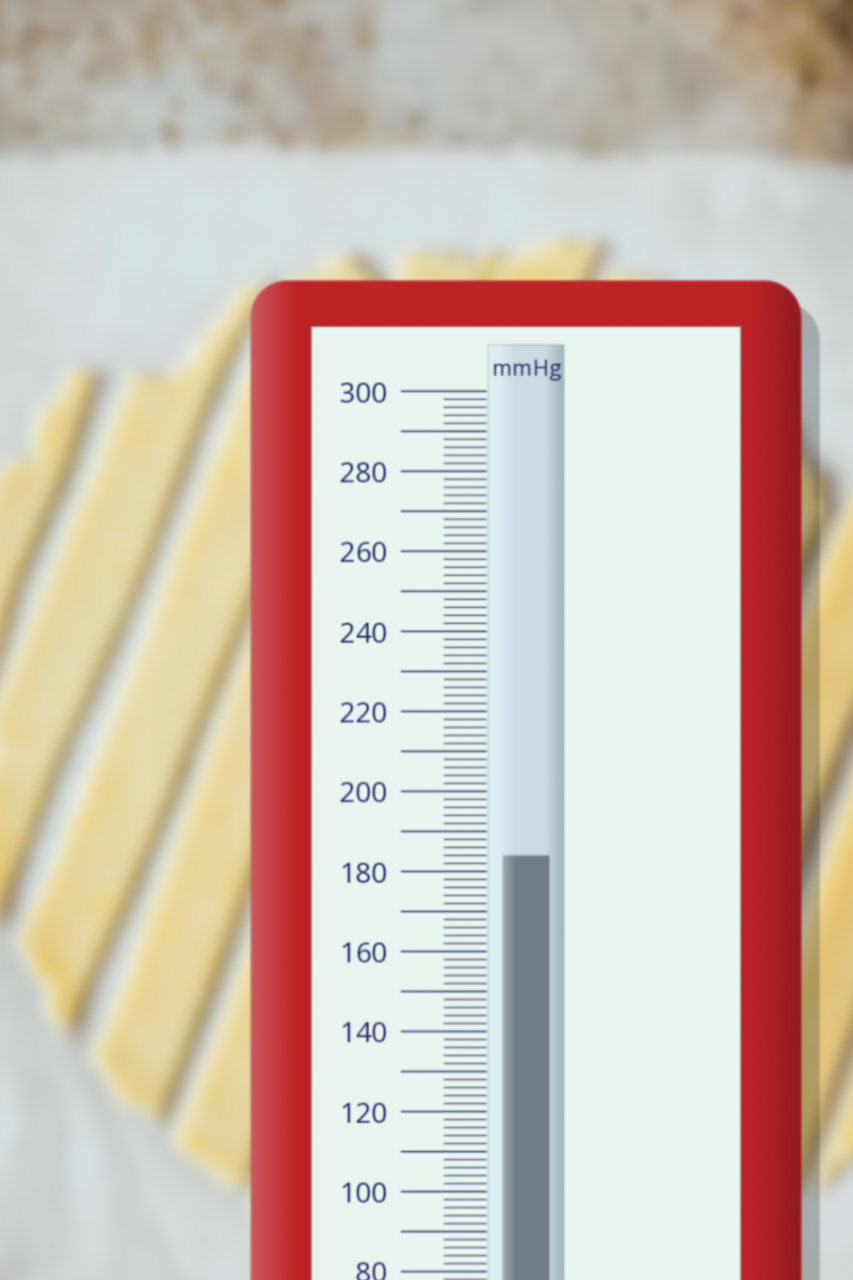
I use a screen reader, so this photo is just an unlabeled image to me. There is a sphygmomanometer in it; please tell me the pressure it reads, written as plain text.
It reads 184 mmHg
